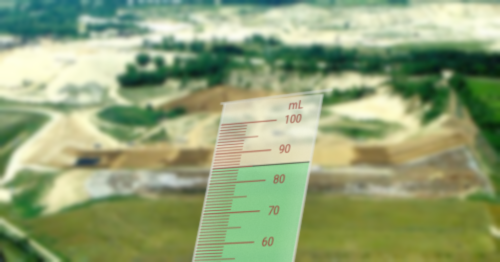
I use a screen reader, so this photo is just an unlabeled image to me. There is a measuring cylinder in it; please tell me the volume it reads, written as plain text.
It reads 85 mL
